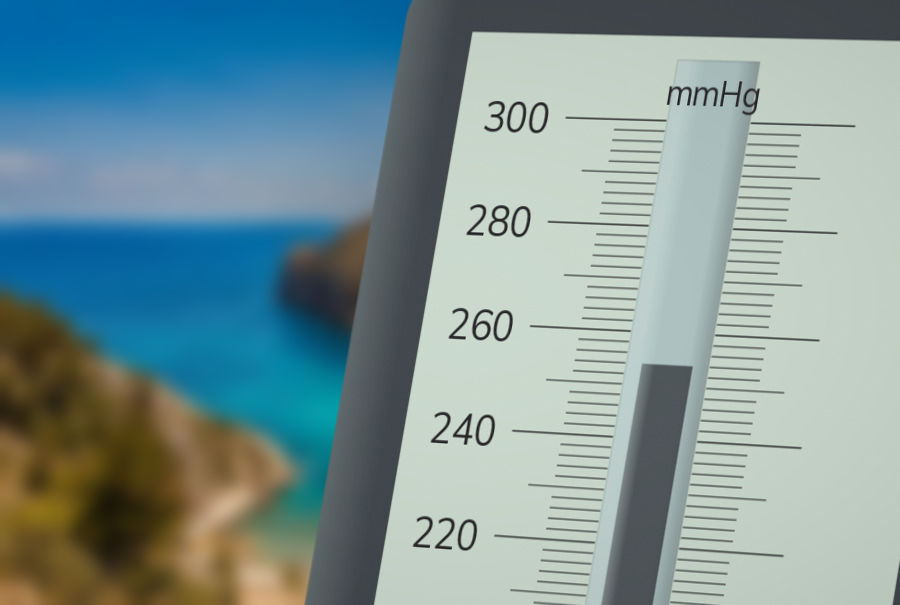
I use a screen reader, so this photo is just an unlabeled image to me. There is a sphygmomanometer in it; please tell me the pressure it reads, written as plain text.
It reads 254 mmHg
